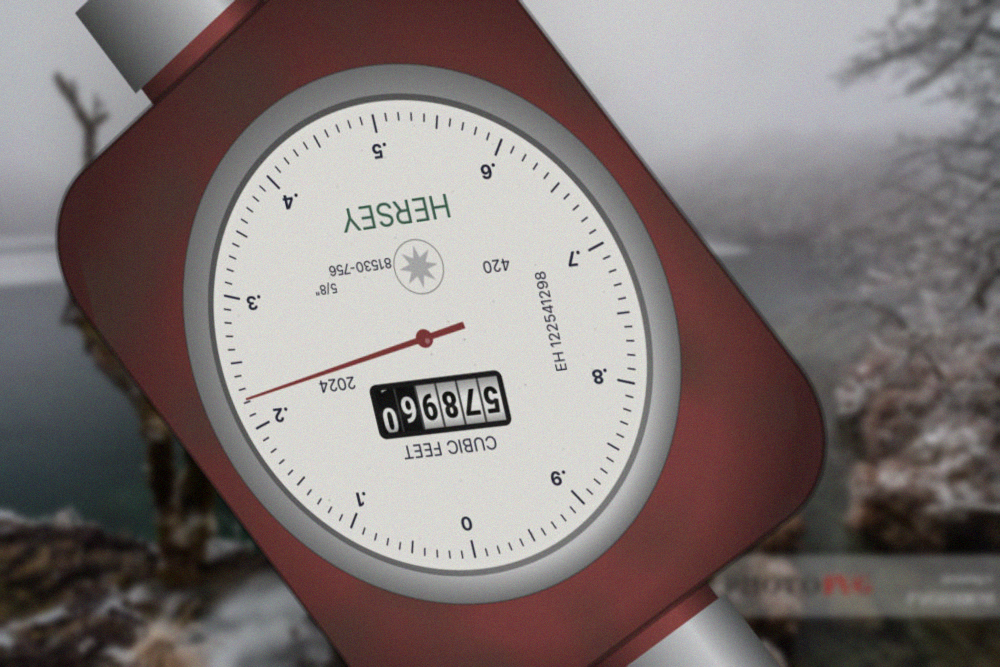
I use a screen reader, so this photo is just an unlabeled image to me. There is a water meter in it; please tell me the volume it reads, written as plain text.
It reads 578960.22 ft³
